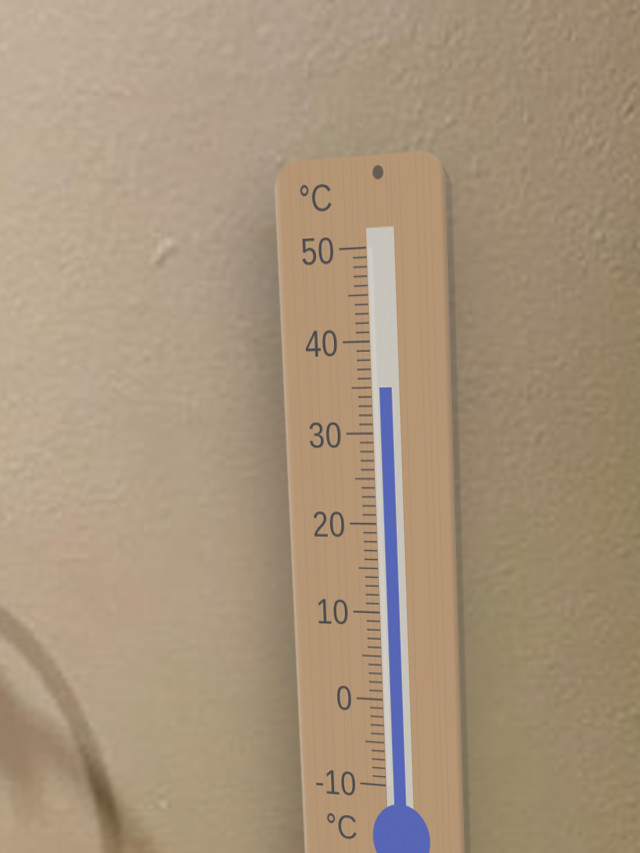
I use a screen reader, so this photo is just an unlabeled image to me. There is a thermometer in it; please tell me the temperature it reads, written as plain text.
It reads 35 °C
